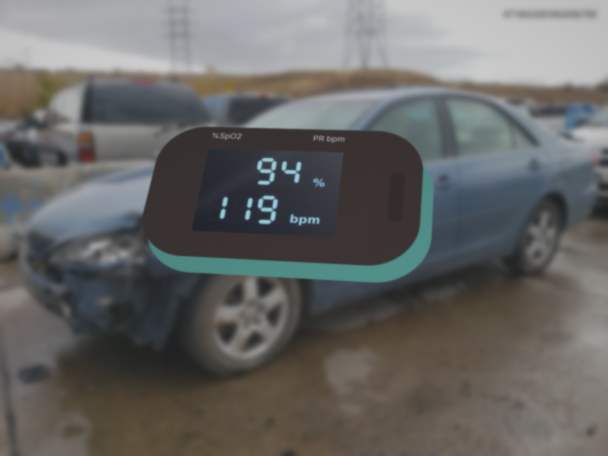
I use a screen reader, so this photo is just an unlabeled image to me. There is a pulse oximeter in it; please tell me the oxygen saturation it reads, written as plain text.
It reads 94 %
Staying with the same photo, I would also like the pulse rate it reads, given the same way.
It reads 119 bpm
